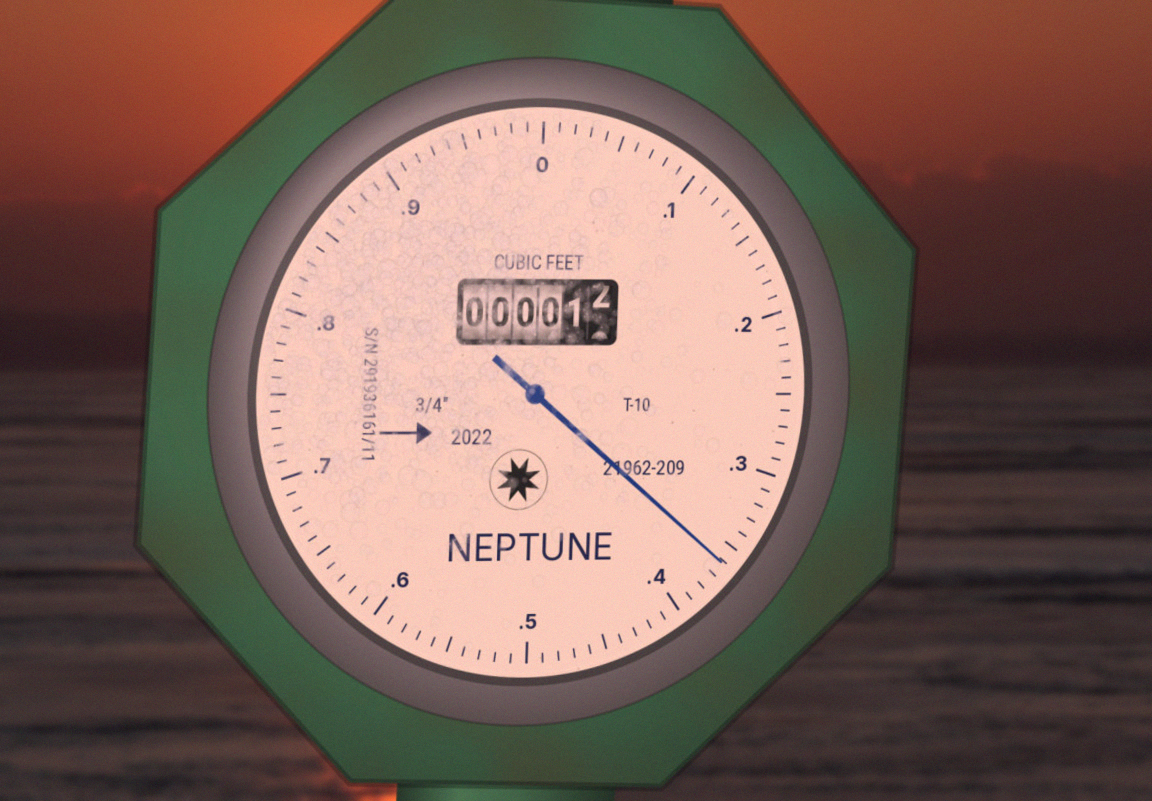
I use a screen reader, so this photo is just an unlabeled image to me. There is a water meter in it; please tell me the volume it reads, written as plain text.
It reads 12.36 ft³
